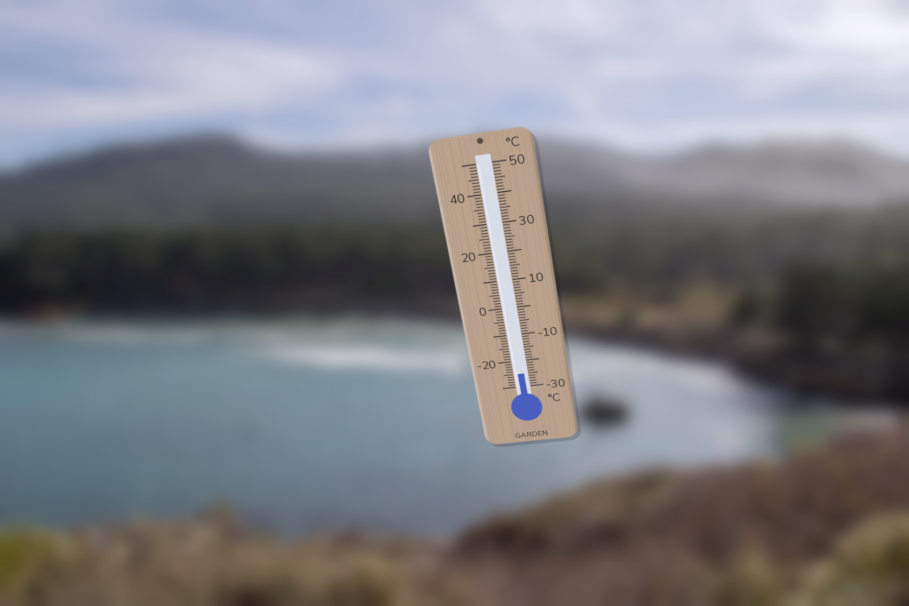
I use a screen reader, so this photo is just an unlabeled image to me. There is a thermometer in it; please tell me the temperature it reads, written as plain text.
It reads -25 °C
